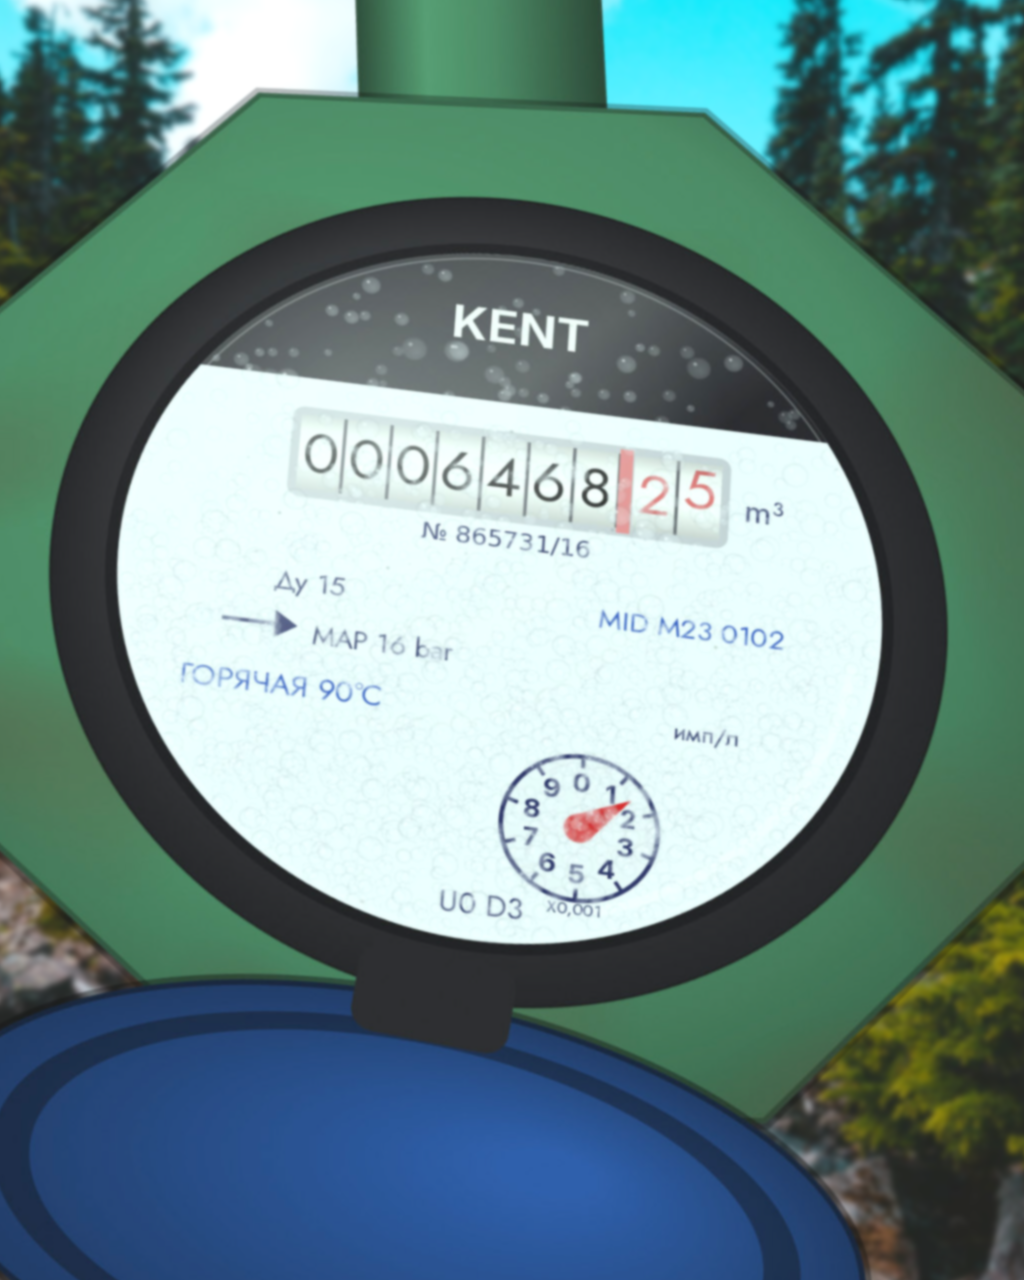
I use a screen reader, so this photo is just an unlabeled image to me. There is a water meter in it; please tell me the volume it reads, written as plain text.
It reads 6468.251 m³
